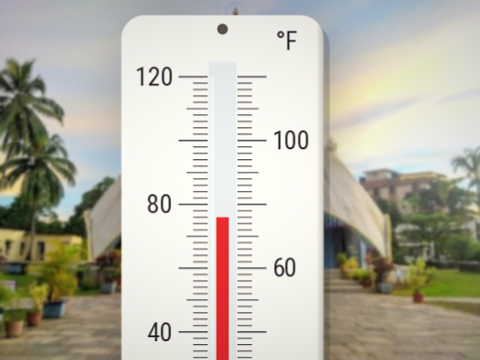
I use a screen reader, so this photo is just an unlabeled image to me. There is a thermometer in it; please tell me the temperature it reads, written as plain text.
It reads 76 °F
